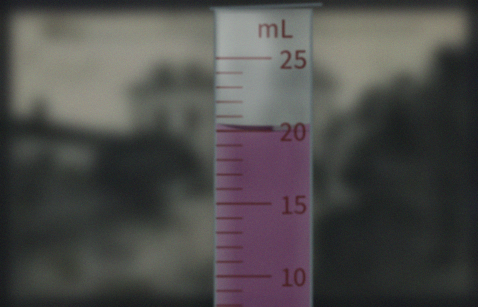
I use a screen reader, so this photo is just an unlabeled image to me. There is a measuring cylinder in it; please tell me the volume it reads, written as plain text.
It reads 20 mL
